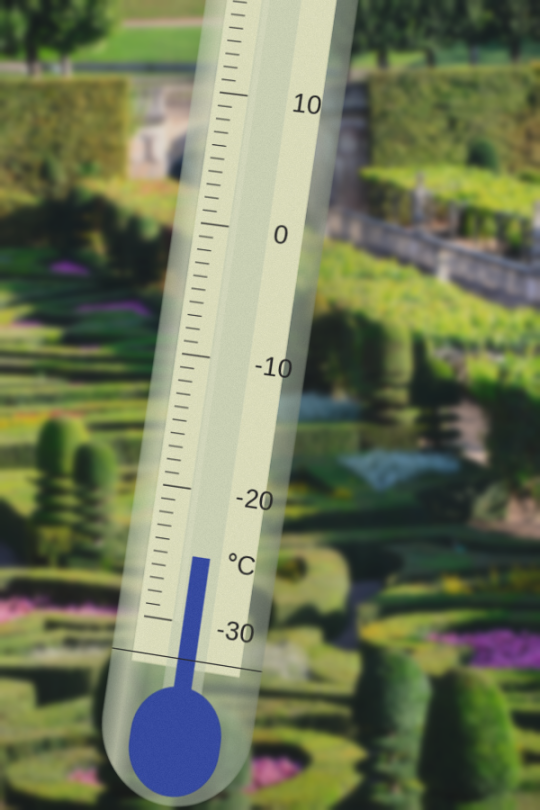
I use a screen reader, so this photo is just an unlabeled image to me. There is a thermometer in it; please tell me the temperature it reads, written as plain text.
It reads -25 °C
